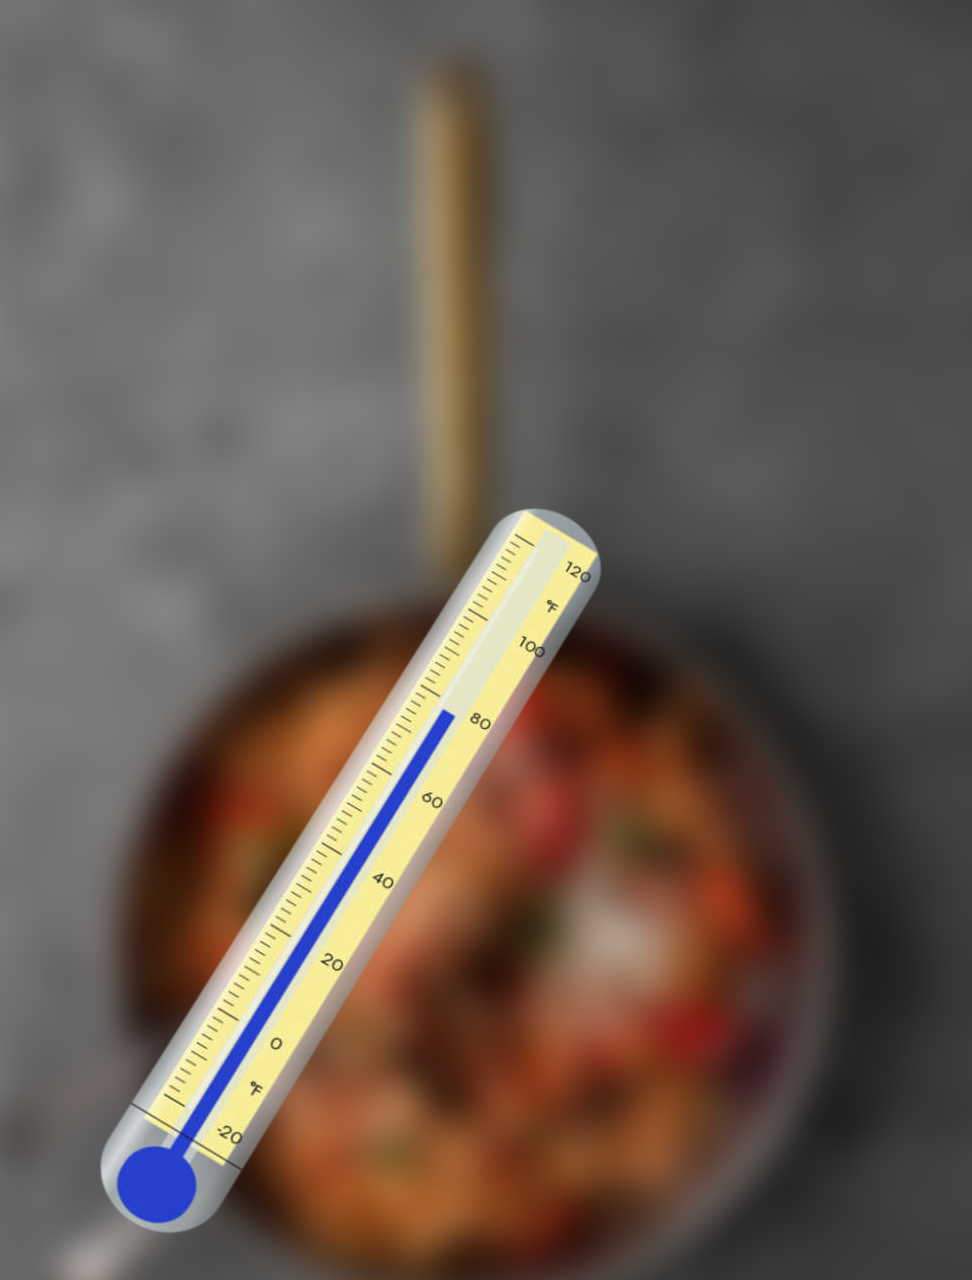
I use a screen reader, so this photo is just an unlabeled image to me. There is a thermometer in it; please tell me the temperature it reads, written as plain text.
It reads 78 °F
